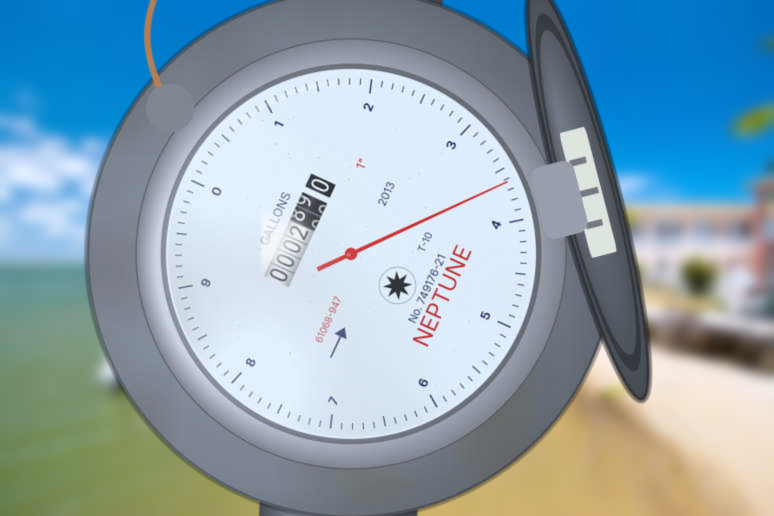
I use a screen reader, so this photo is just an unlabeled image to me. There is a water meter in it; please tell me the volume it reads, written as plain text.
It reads 2893.6 gal
